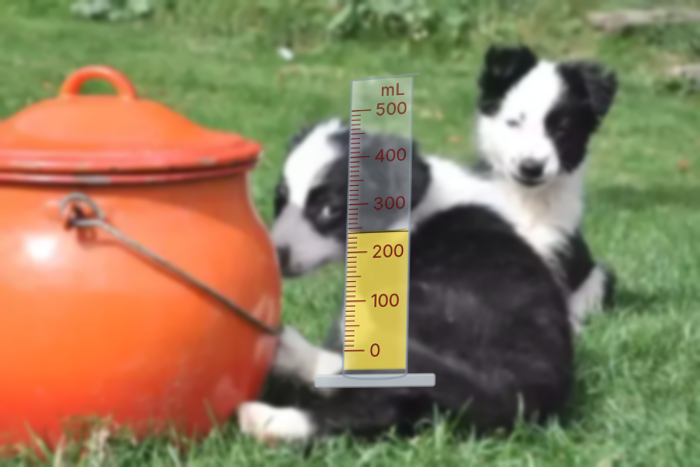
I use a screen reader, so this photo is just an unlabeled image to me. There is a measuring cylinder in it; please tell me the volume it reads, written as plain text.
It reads 240 mL
